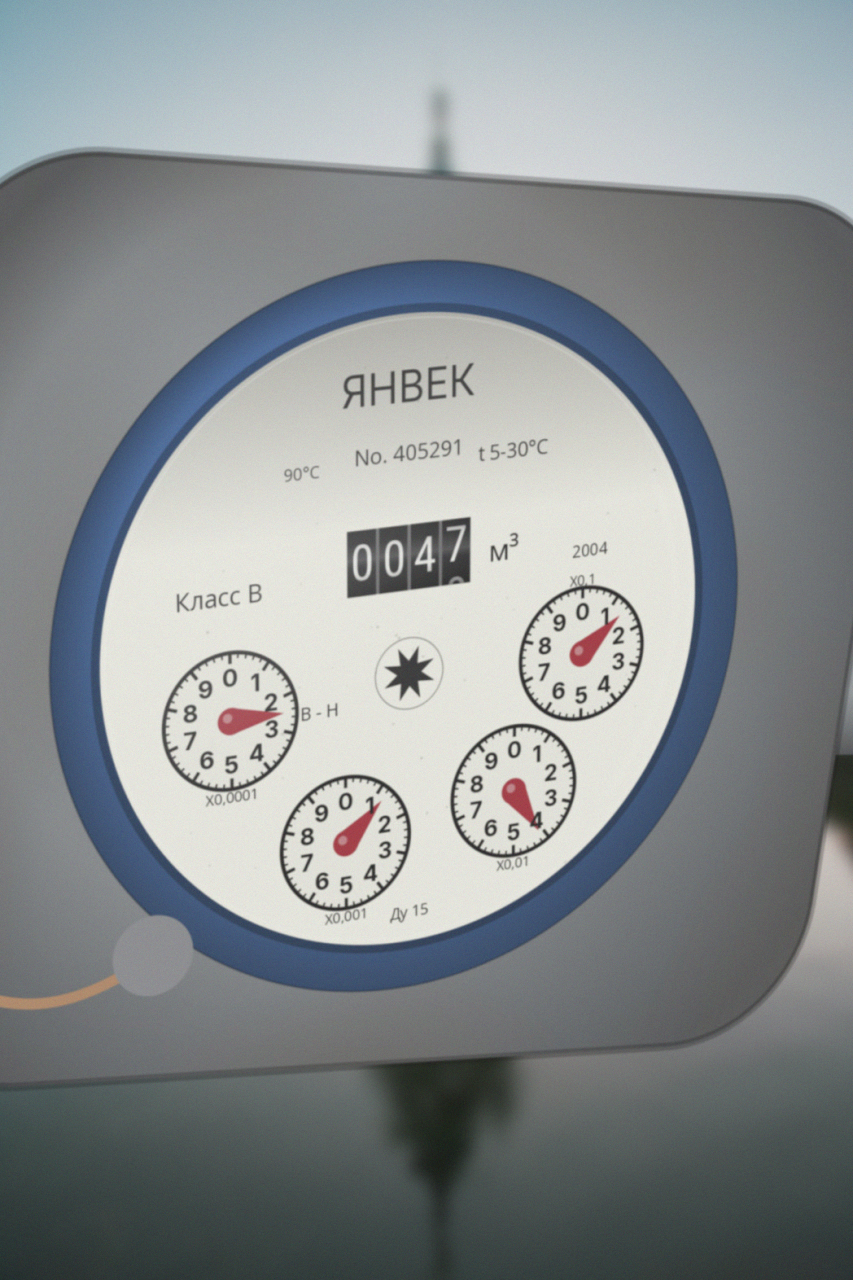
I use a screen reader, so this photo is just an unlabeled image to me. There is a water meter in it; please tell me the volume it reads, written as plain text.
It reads 47.1412 m³
